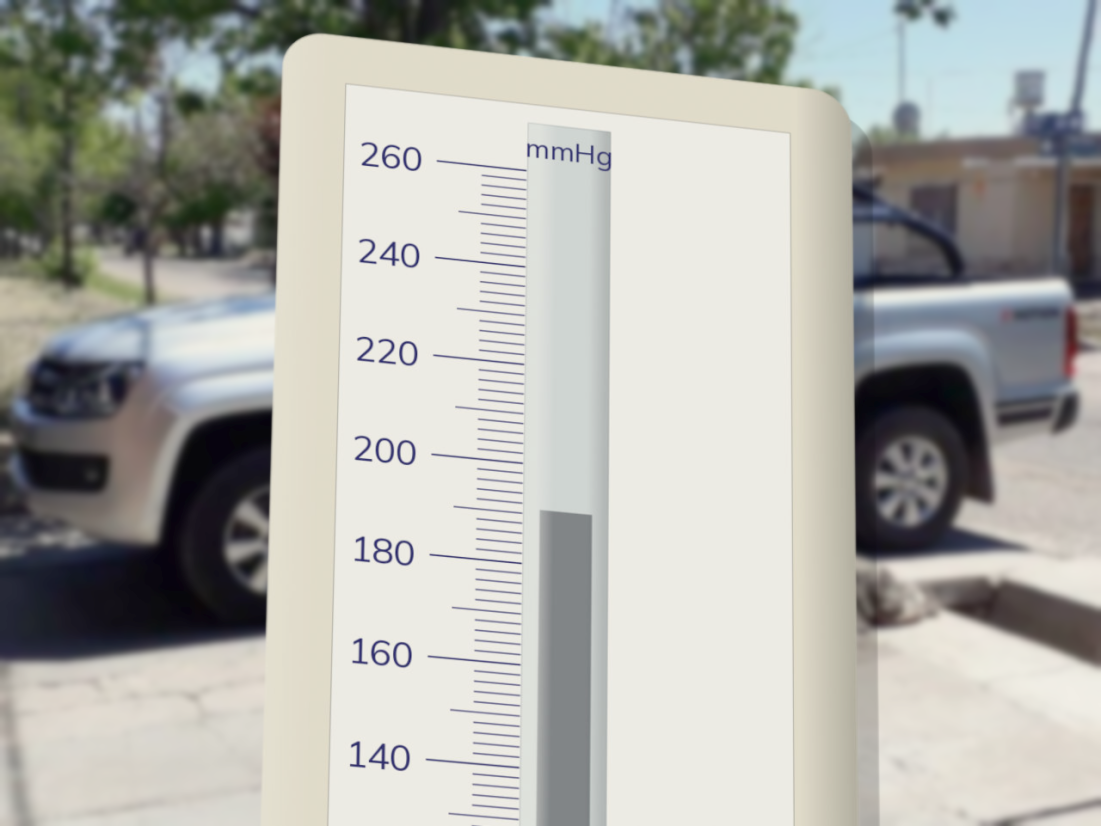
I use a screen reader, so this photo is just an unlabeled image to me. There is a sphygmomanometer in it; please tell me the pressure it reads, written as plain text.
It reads 191 mmHg
